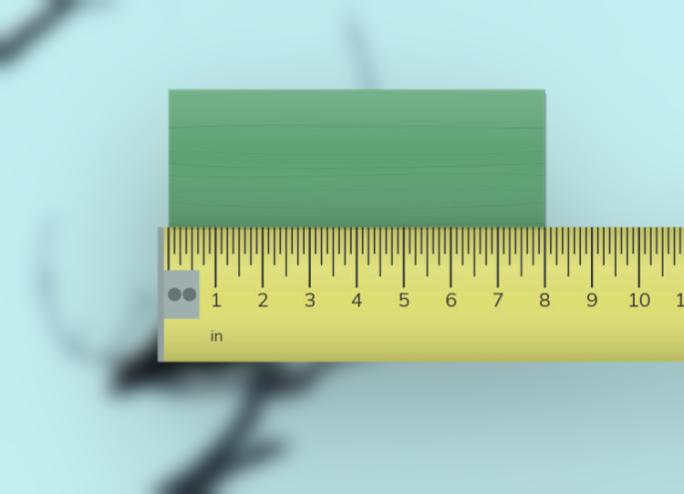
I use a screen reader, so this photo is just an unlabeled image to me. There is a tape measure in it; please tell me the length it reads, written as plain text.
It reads 8 in
